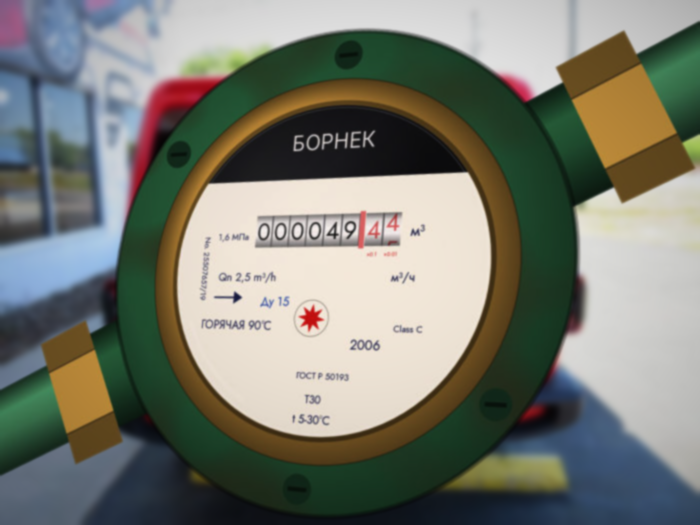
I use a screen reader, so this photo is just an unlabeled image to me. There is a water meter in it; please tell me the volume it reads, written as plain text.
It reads 49.44 m³
